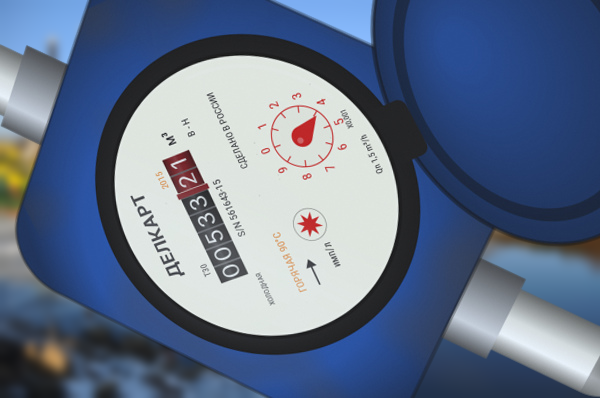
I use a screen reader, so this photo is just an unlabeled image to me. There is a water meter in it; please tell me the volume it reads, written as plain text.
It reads 533.214 m³
